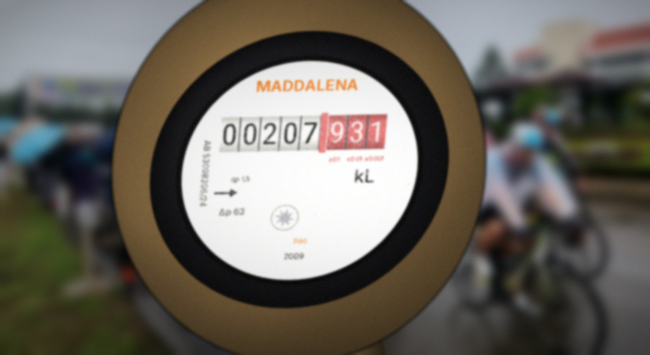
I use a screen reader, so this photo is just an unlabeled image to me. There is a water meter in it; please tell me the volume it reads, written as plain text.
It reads 207.931 kL
